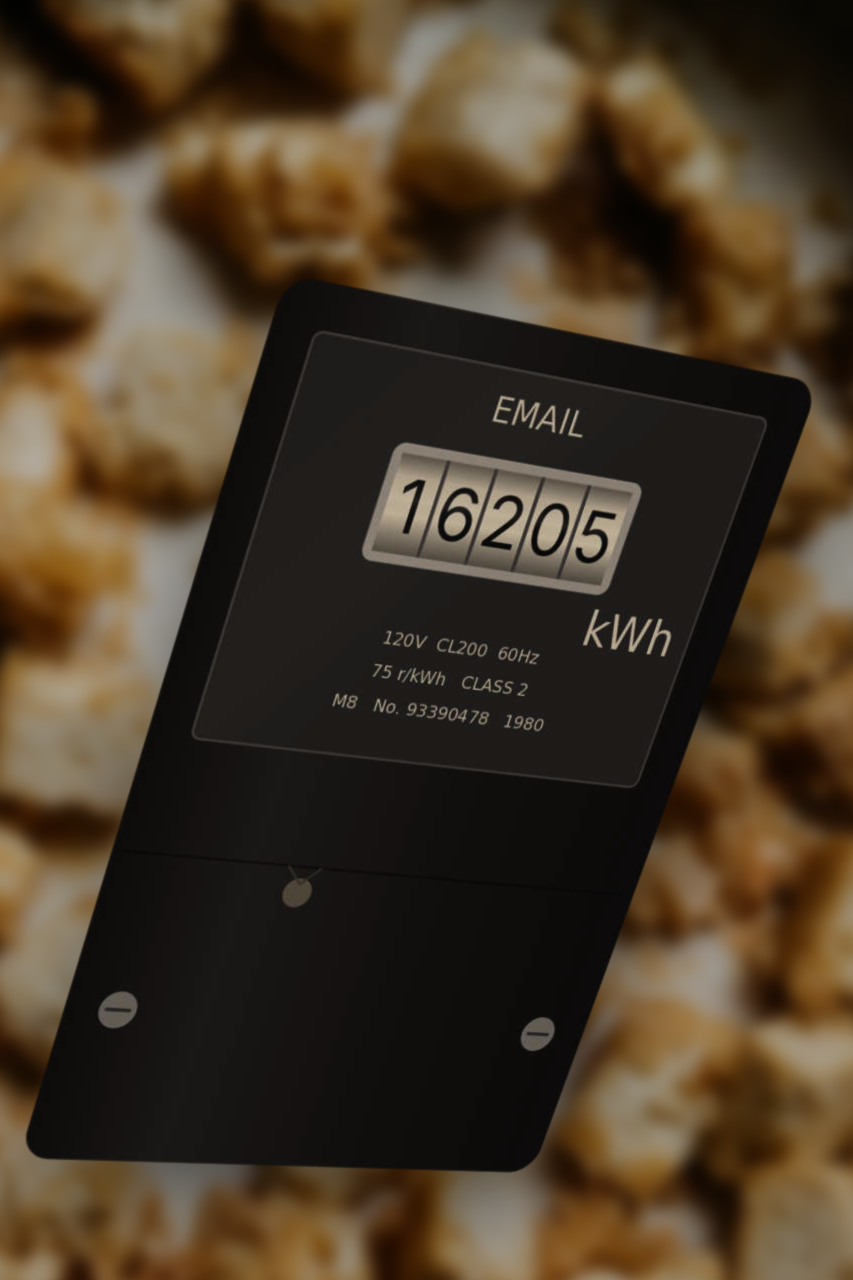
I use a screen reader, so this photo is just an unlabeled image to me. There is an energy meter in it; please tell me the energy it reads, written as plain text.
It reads 16205 kWh
